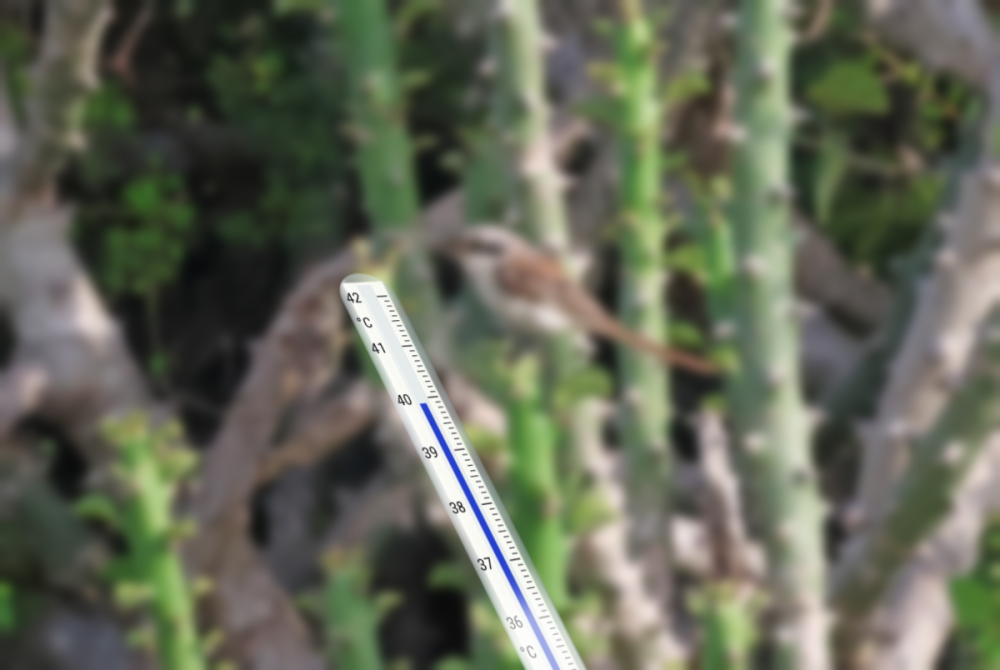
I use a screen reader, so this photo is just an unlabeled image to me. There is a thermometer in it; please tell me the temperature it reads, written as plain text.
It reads 39.9 °C
